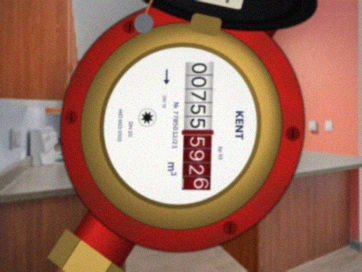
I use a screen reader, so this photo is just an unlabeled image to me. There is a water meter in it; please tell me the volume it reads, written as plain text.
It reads 755.5926 m³
